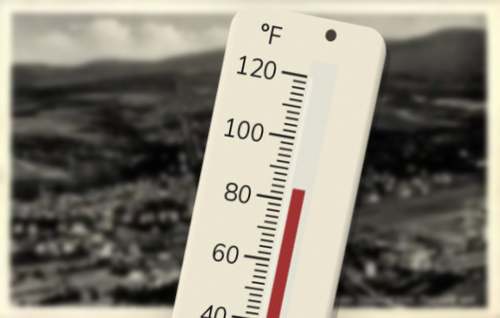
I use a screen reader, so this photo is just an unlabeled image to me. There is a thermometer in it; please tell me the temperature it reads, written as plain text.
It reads 84 °F
